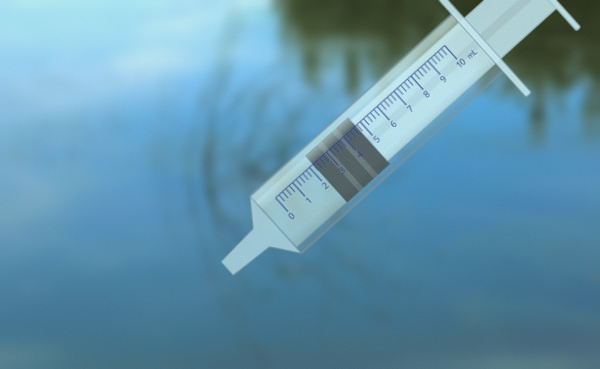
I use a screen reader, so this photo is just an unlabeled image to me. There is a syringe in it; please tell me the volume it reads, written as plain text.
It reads 2.2 mL
